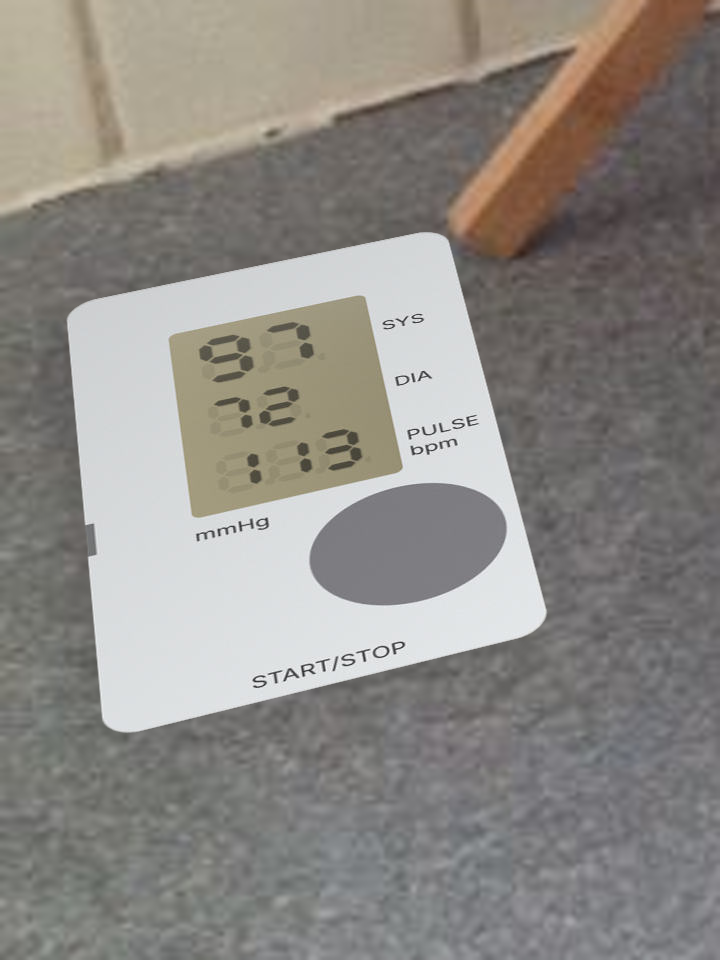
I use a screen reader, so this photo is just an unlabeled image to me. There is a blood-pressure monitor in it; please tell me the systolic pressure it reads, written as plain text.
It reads 97 mmHg
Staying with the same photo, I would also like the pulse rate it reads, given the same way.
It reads 113 bpm
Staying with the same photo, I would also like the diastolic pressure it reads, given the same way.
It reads 72 mmHg
